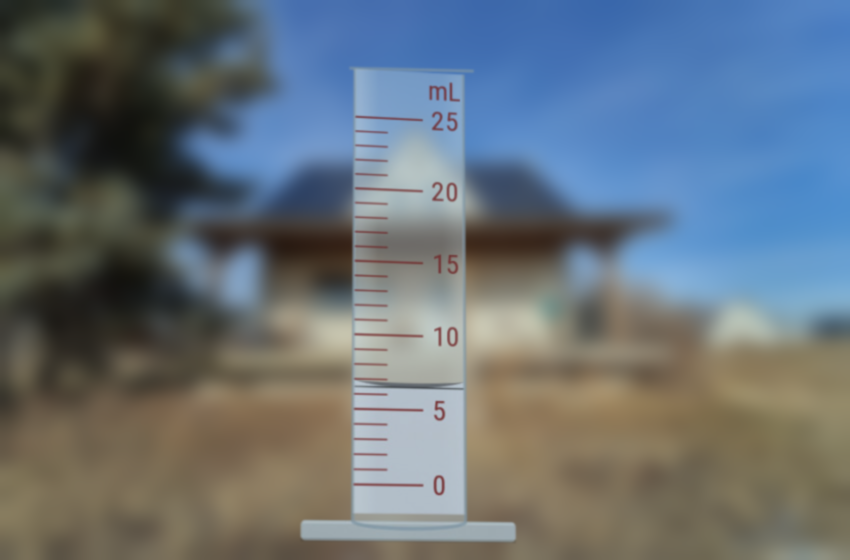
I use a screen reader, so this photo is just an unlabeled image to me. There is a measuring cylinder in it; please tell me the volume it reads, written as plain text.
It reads 6.5 mL
